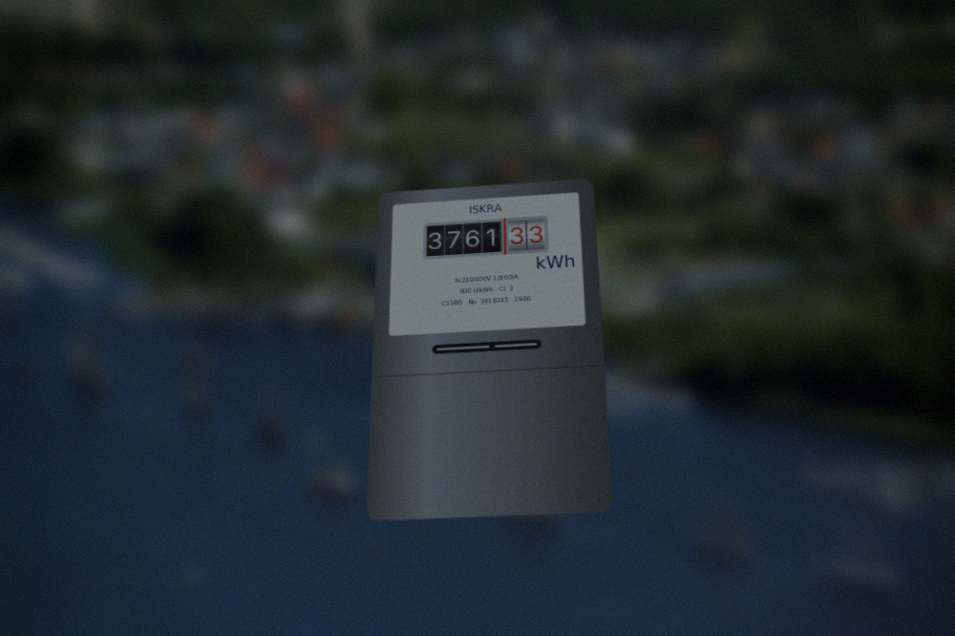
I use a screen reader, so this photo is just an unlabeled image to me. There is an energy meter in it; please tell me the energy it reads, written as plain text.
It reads 3761.33 kWh
